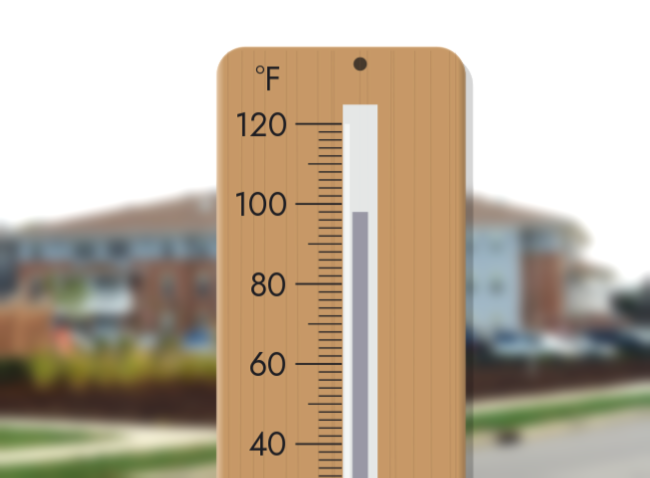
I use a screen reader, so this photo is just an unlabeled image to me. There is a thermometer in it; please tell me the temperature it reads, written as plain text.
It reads 98 °F
